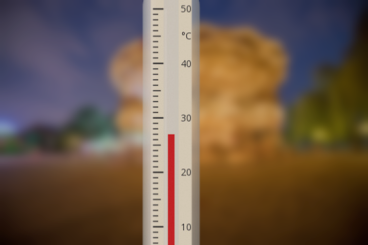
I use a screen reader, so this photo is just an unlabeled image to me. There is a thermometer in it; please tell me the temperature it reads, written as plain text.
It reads 27 °C
